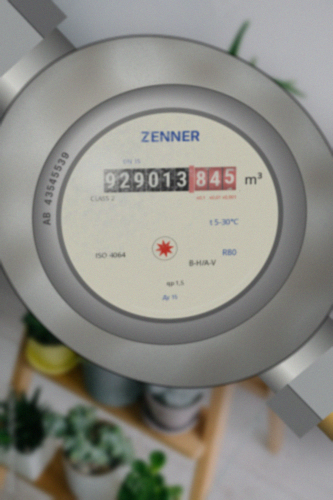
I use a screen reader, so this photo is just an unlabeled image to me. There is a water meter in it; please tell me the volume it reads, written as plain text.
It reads 929013.845 m³
